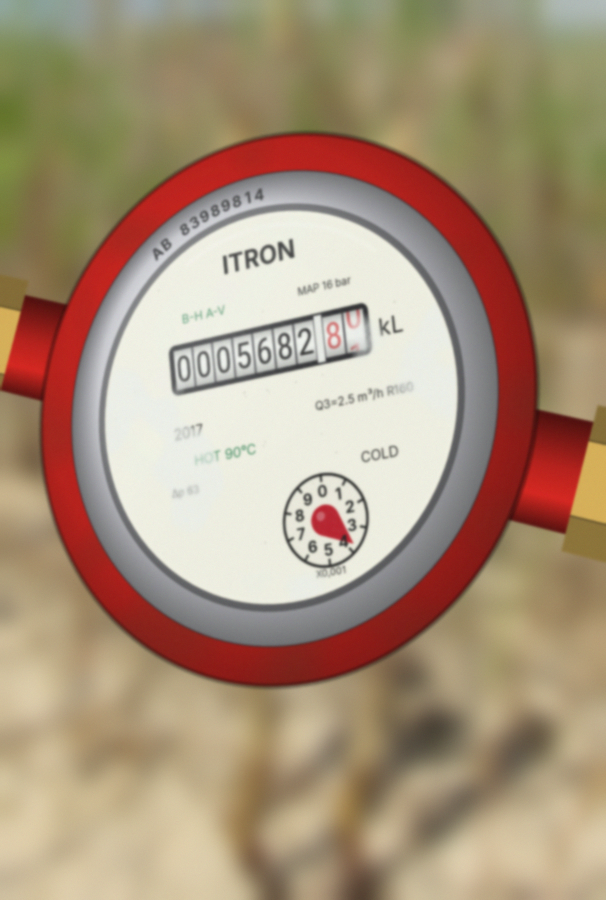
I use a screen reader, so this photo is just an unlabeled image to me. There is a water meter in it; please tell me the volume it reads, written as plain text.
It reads 5682.803 kL
